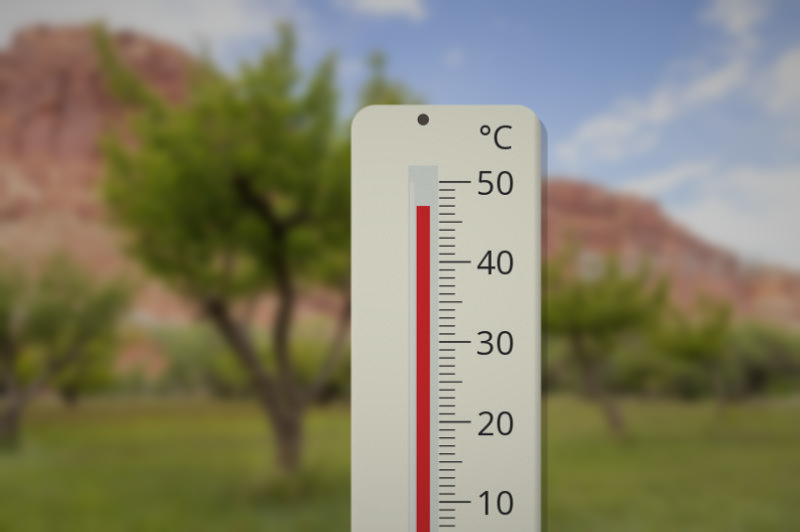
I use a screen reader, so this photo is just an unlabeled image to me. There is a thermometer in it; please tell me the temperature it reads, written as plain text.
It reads 47 °C
